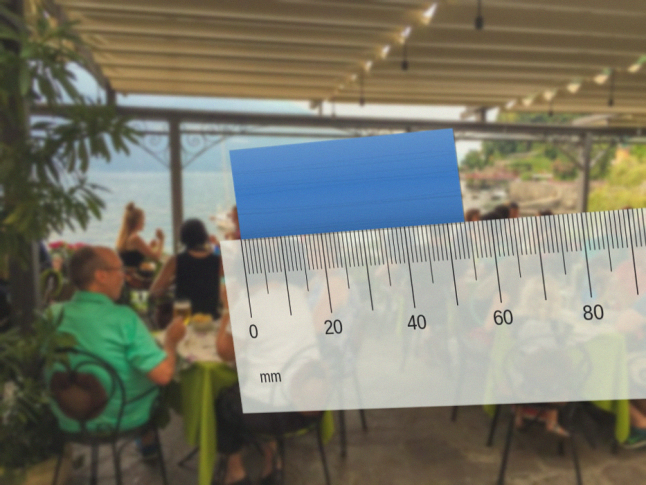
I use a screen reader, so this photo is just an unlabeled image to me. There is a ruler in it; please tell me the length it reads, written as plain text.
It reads 54 mm
